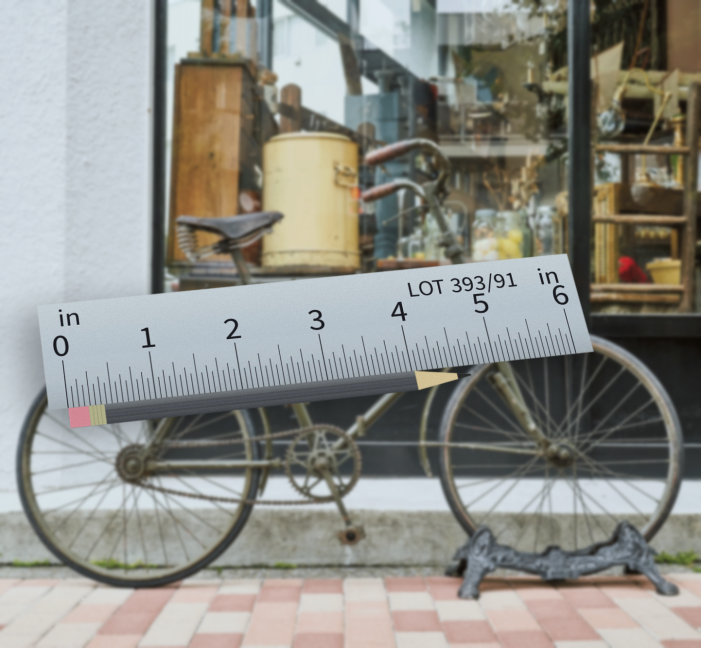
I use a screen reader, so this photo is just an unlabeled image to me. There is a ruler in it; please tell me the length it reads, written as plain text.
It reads 4.6875 in
